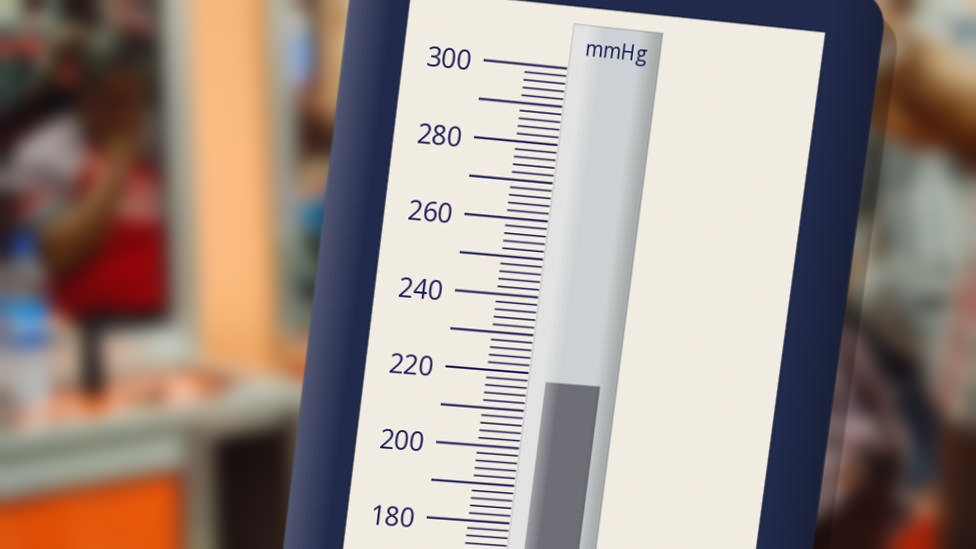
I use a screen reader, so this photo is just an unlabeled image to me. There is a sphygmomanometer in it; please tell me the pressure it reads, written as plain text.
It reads 218 mmHg
